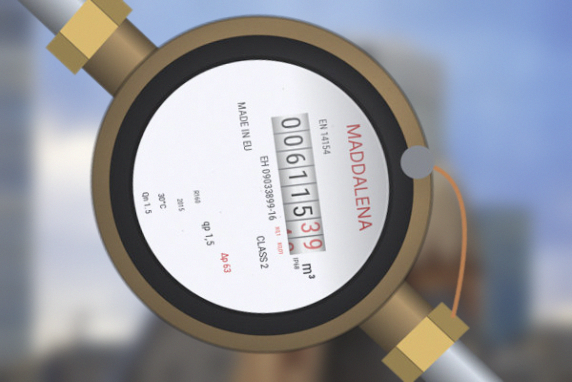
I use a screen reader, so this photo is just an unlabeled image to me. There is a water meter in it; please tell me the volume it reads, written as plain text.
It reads 6115.39 m³
